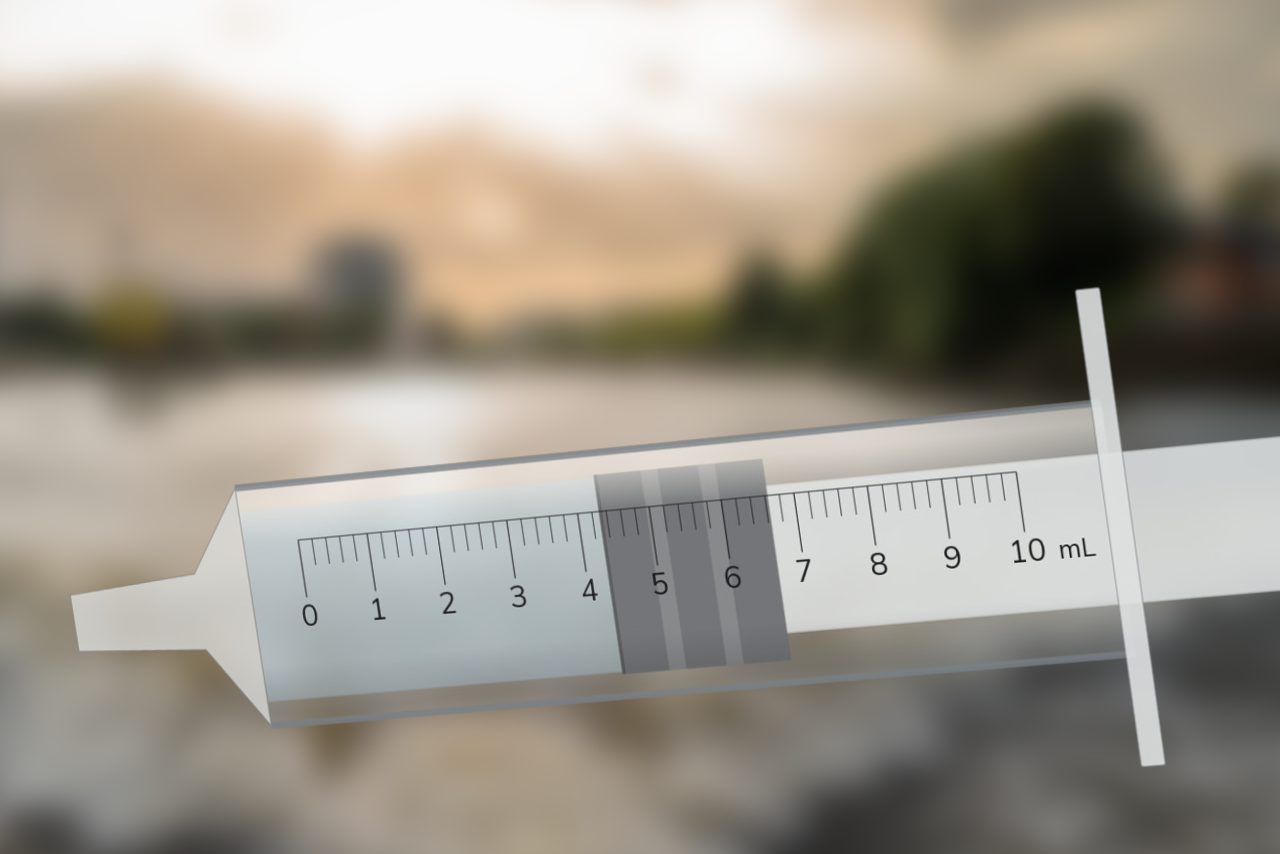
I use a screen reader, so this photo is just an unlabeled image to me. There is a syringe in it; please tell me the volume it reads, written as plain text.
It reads 4.3 mL
